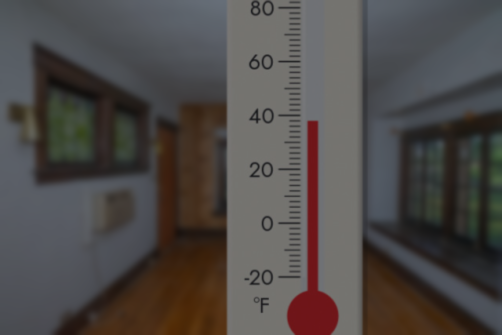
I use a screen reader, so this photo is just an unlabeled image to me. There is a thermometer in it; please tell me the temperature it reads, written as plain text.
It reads 38 °F
